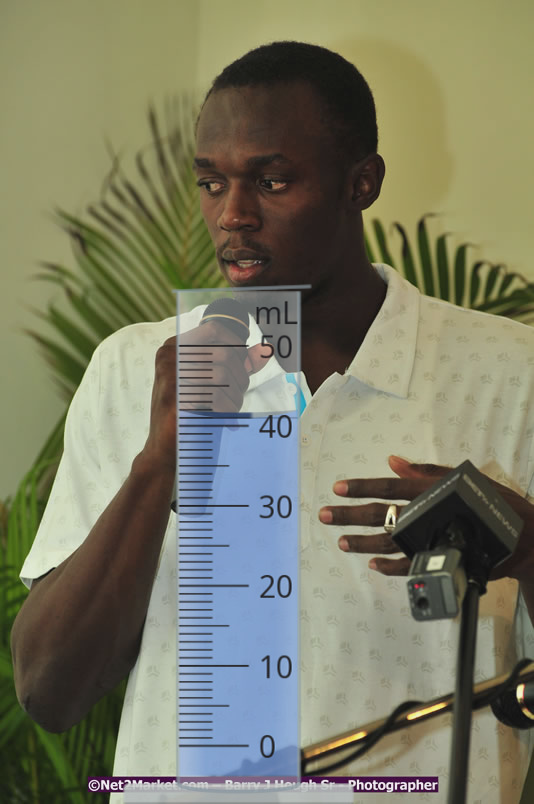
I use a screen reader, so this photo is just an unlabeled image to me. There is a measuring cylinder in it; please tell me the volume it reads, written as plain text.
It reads 41 mL
